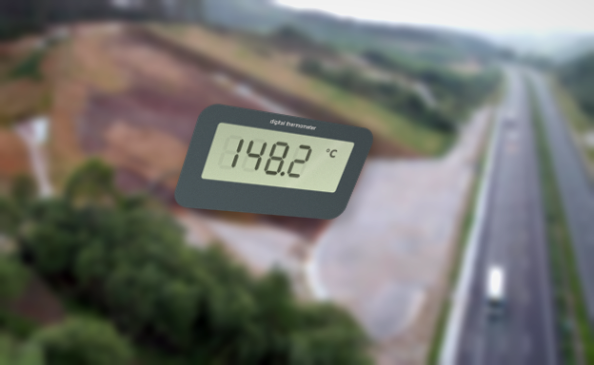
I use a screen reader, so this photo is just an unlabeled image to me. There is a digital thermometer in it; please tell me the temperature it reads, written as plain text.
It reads 148.2 °C
